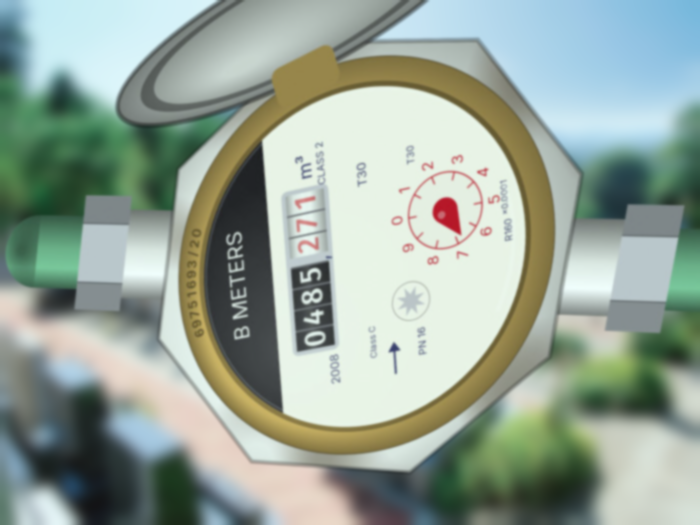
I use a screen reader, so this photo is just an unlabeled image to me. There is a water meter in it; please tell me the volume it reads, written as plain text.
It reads 485.2716 m³
